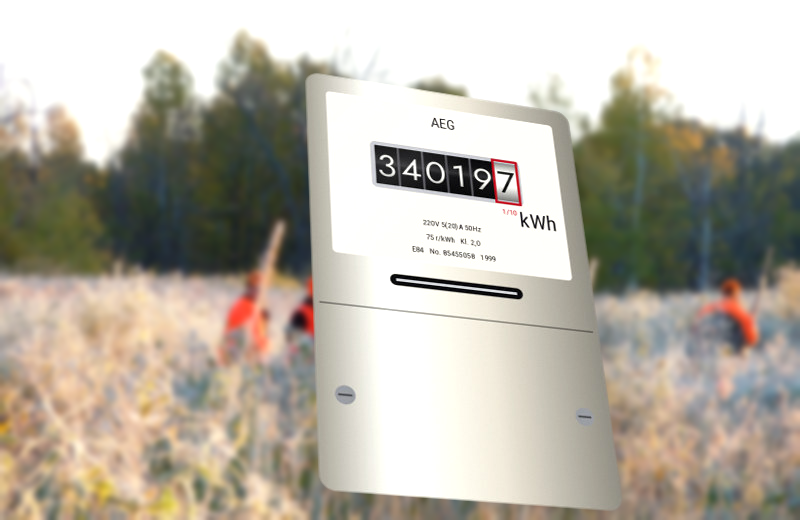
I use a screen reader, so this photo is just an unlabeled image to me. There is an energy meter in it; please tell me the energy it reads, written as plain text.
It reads 34019.7 kWh
